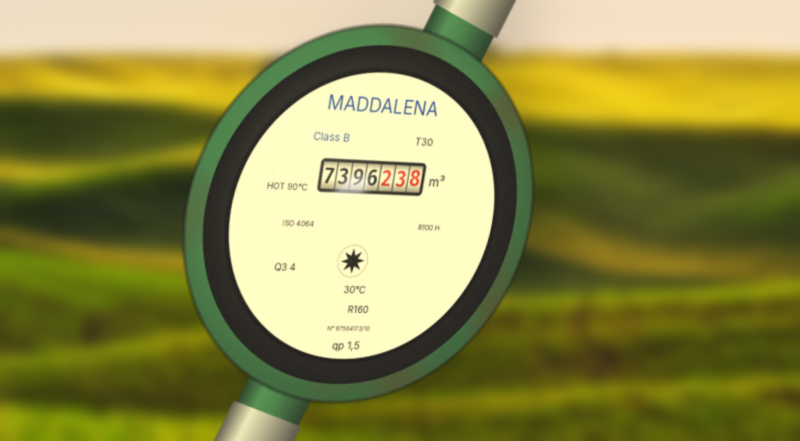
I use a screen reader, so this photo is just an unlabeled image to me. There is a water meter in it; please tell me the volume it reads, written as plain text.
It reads 7396.238 m³
